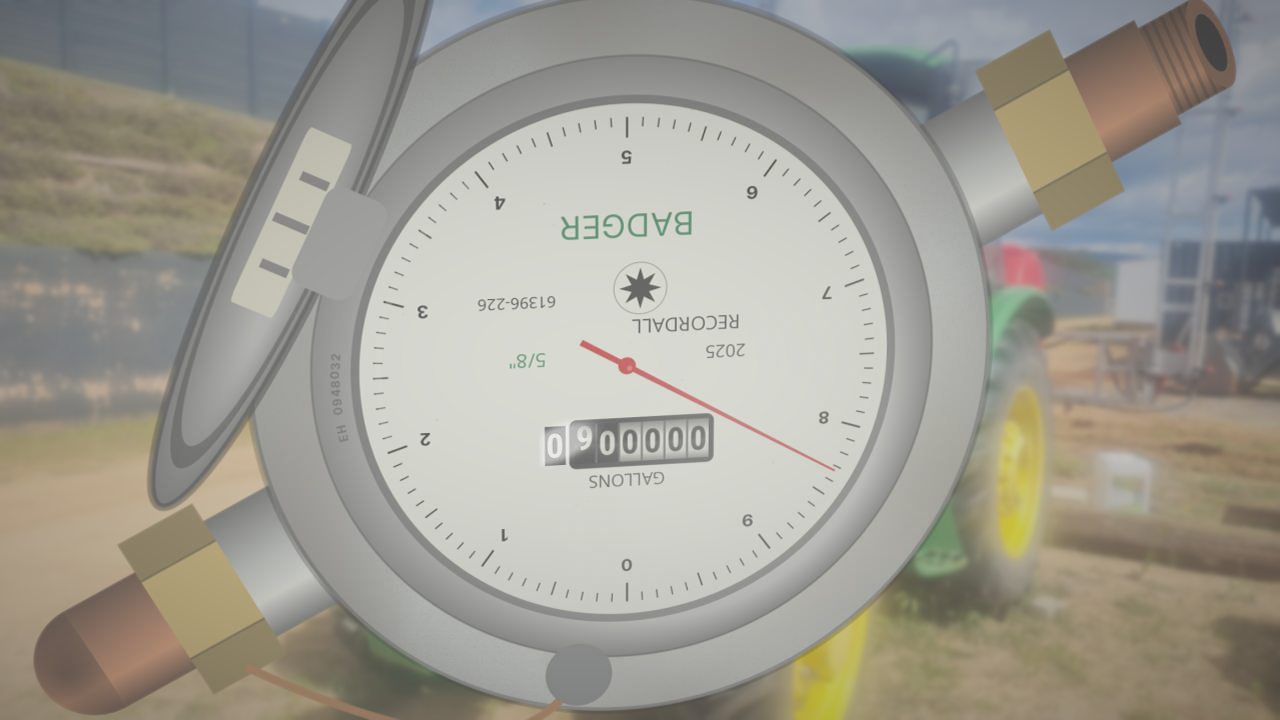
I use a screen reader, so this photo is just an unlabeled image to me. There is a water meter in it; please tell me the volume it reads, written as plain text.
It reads 58.3 gal
